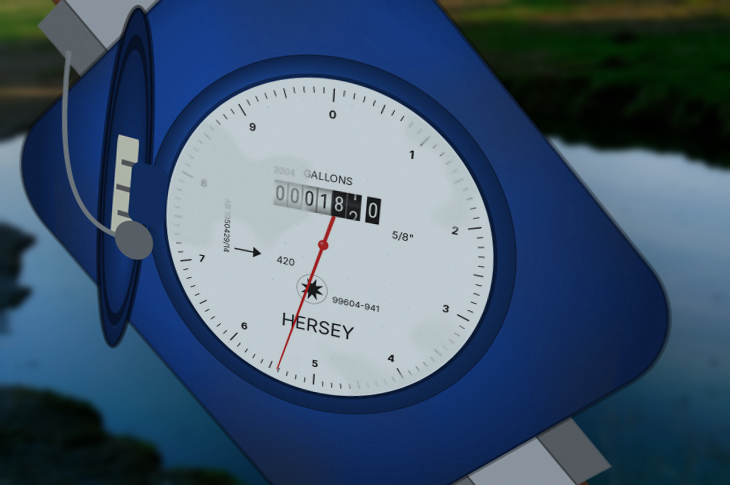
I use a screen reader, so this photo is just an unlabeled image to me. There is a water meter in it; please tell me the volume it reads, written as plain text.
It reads 1815.4 gal
